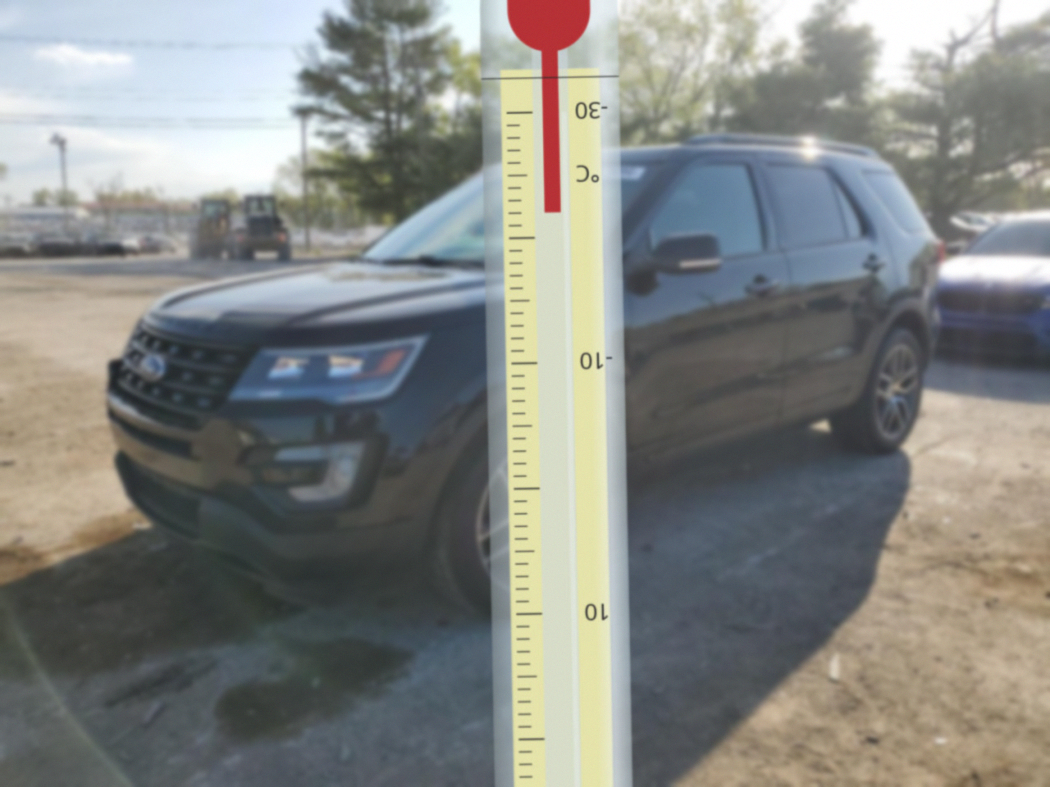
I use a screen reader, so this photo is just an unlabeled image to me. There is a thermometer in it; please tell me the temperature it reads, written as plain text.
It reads -22 °C
